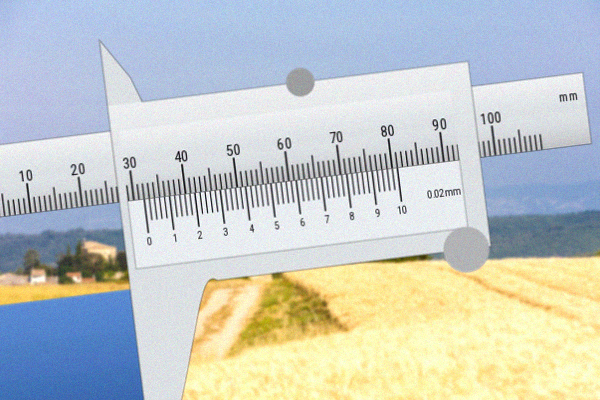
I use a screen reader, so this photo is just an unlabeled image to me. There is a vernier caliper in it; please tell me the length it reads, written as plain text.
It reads 32.0 mm
